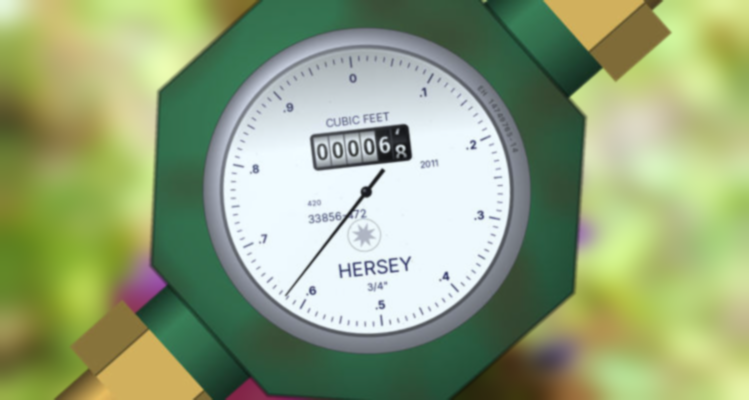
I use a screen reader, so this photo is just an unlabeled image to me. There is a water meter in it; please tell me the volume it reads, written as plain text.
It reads 67.62 ft³
